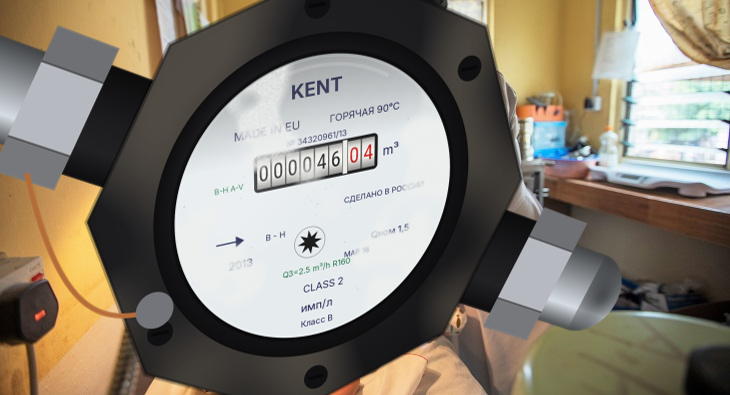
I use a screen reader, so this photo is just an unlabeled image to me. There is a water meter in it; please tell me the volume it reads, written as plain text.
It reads 46.04 m³
